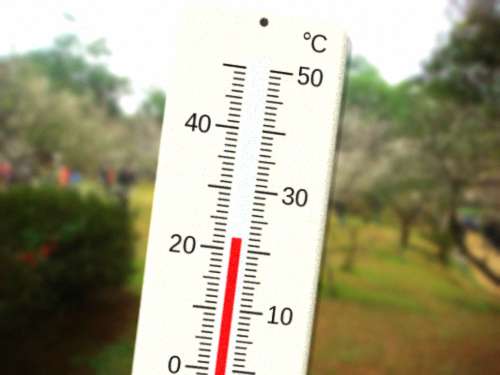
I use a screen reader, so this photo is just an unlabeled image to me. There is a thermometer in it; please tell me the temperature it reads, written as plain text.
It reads 22 °C
